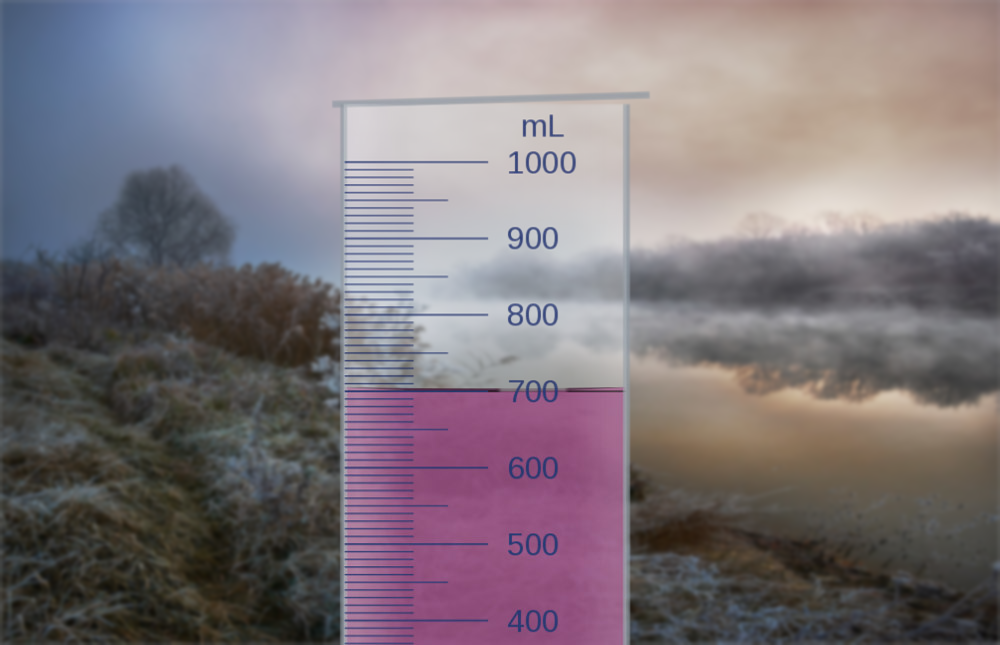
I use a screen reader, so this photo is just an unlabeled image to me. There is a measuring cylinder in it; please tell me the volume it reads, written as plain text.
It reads 700 mL
